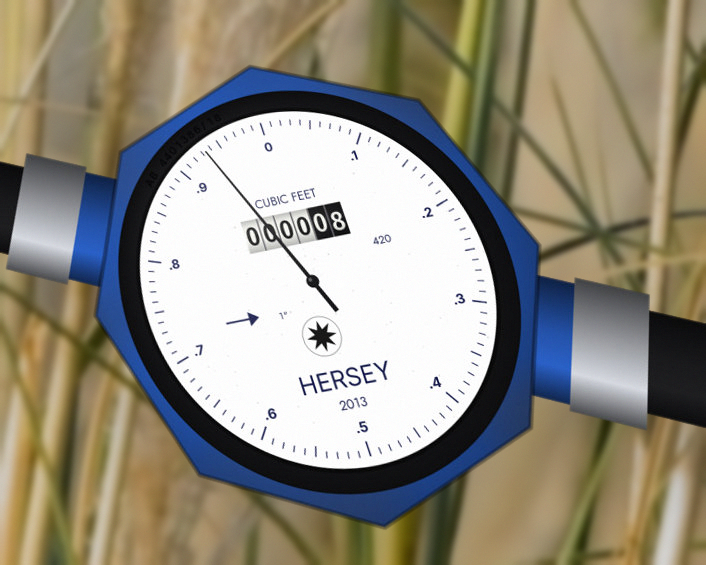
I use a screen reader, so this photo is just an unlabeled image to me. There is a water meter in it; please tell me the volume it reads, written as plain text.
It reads 7.93 ft³
